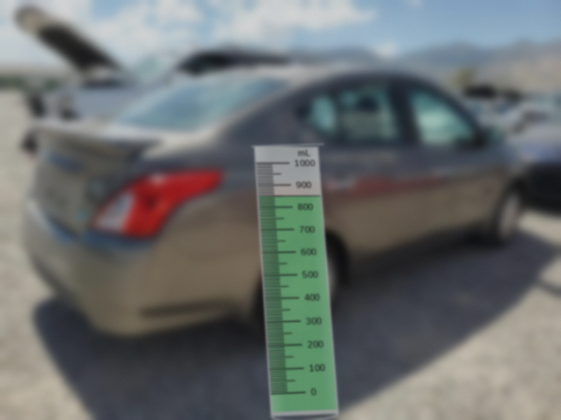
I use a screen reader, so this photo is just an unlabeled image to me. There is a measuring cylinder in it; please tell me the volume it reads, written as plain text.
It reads 850 mL
